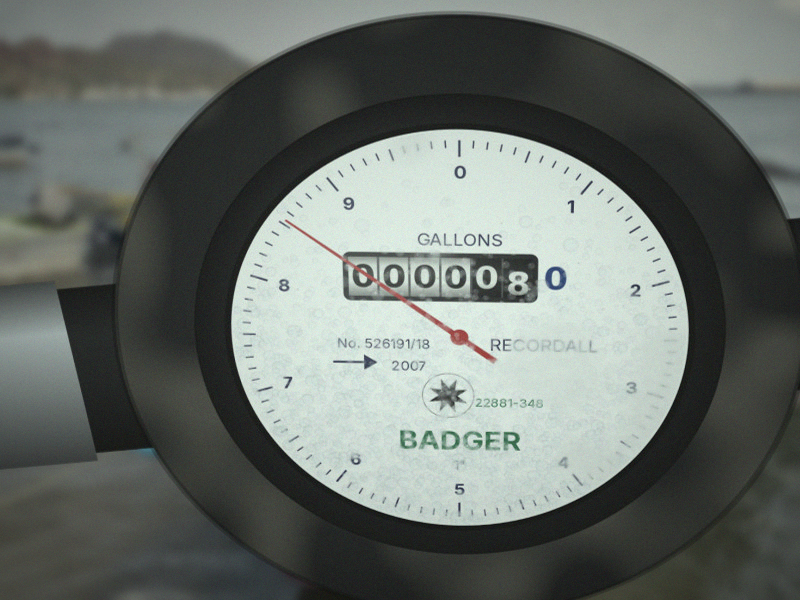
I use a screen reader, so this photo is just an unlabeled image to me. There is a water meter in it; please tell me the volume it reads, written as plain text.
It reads 78.5 gal
